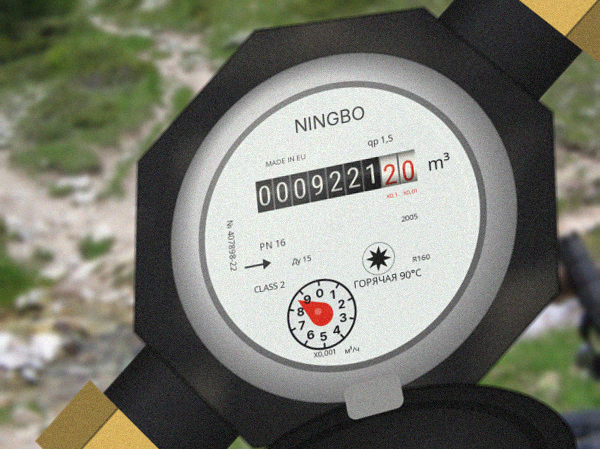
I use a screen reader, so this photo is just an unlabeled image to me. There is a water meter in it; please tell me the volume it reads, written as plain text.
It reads 9221.198 m³
